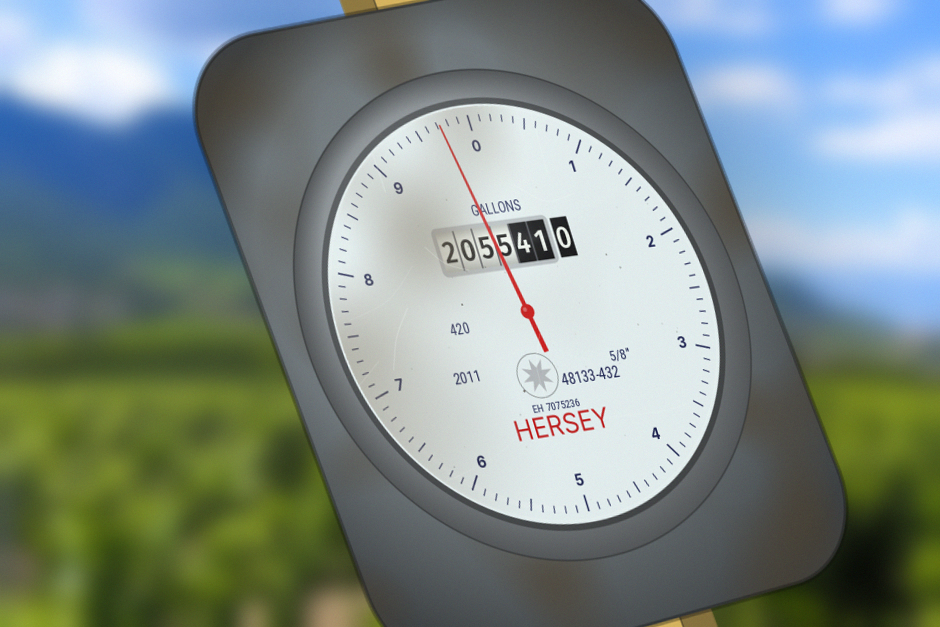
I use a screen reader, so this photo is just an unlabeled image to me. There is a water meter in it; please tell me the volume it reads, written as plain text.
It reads 2055409.7 gal
